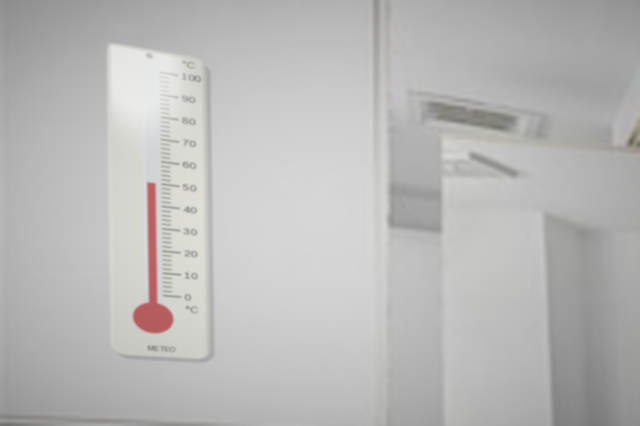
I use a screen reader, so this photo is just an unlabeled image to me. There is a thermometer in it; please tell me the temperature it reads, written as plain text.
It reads 50 °C
